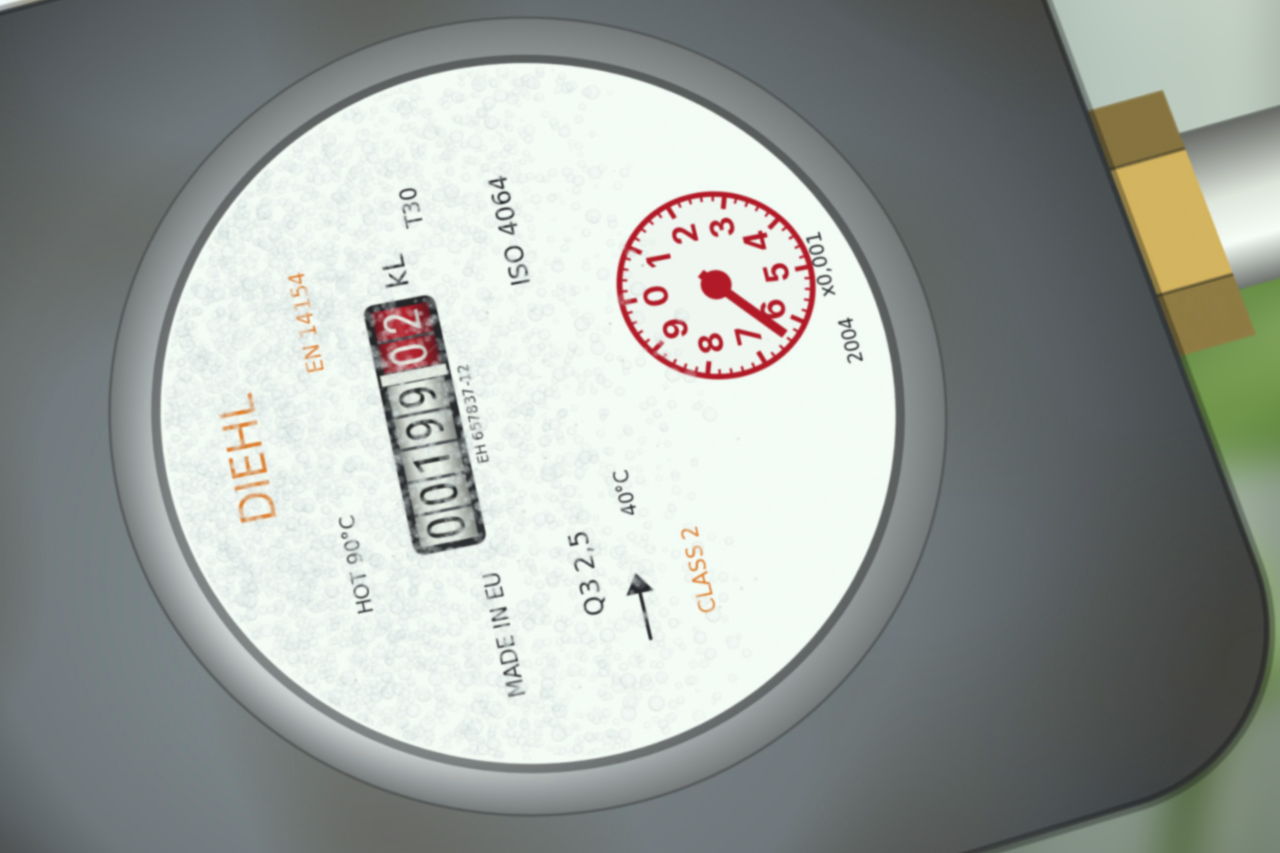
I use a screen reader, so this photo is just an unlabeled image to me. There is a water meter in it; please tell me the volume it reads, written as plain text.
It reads 199.026 kL
